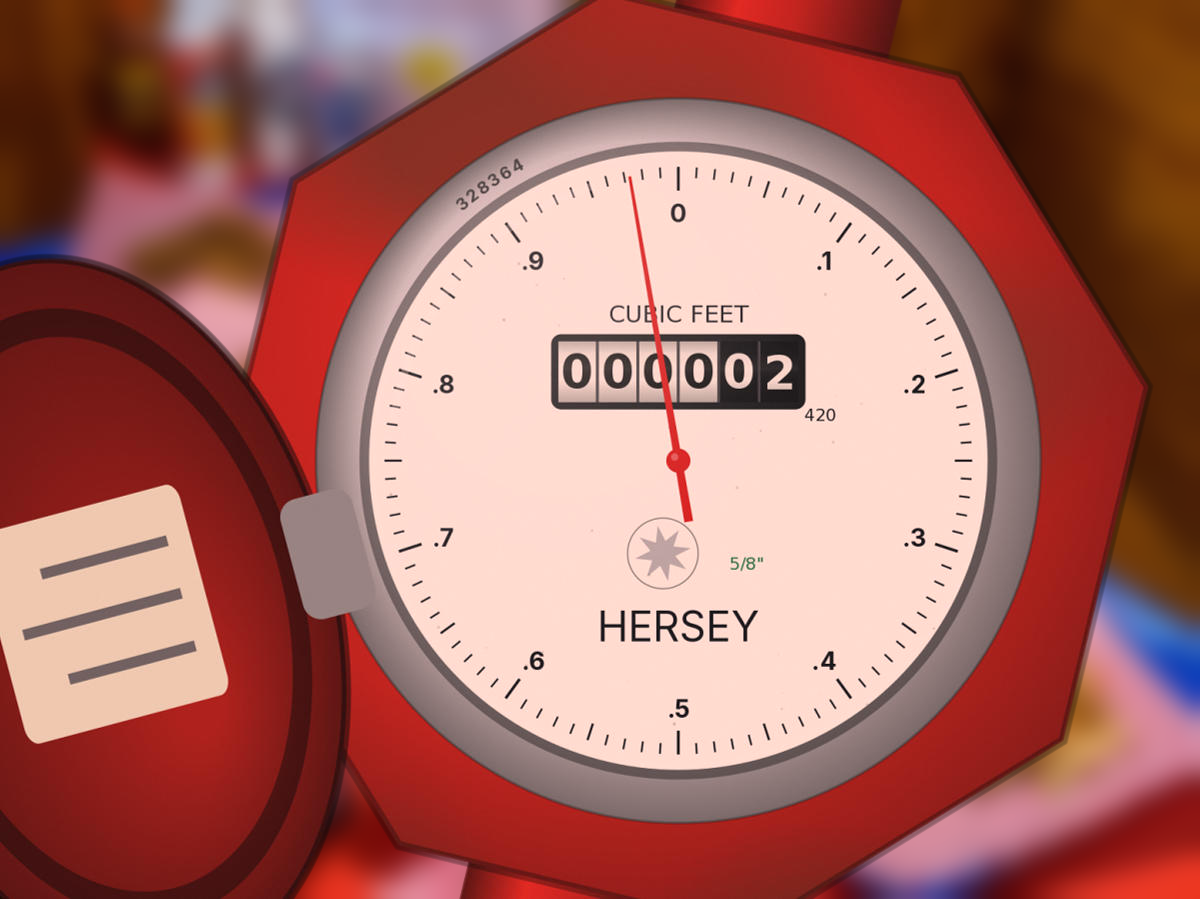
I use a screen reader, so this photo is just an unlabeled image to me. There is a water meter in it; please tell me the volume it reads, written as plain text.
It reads 1.97 ft³
